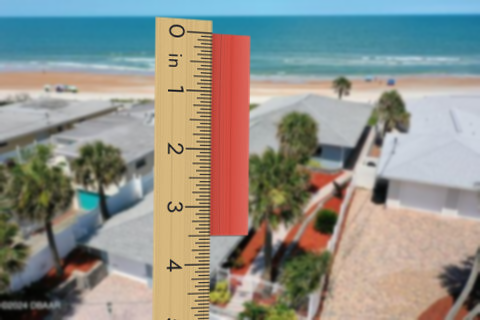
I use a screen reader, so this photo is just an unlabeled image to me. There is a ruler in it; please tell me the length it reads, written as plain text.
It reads 3.5 in
